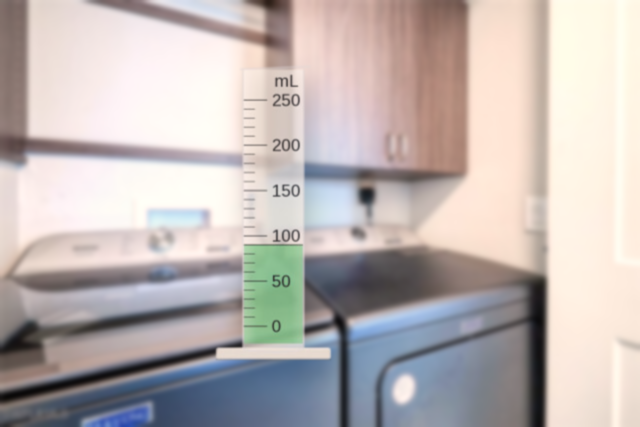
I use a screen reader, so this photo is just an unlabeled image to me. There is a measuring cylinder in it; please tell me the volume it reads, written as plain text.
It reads 90 mL
